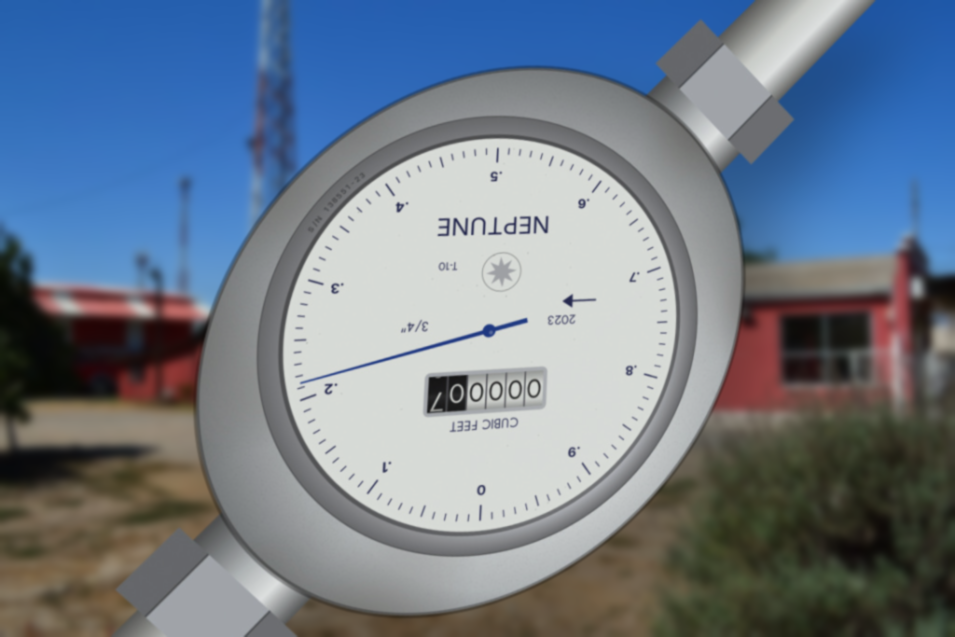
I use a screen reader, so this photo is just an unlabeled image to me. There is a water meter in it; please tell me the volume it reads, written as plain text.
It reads 7.21 ft³
